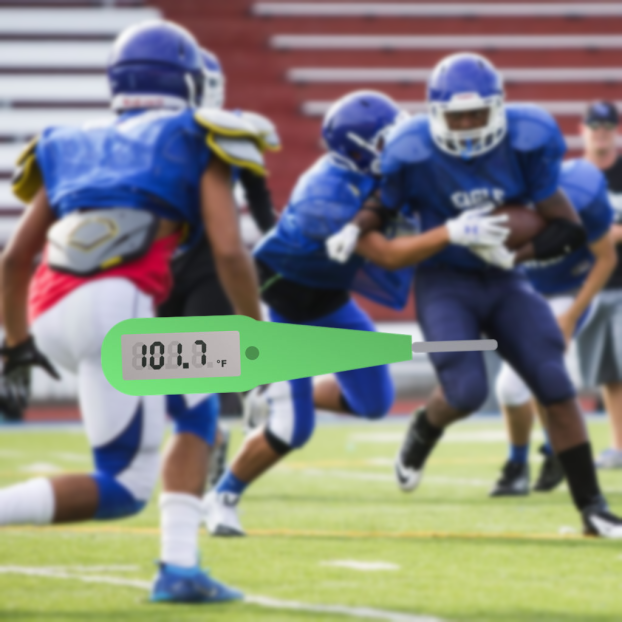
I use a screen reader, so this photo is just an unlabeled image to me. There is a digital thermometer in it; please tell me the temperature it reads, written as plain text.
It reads 101.7 °F
